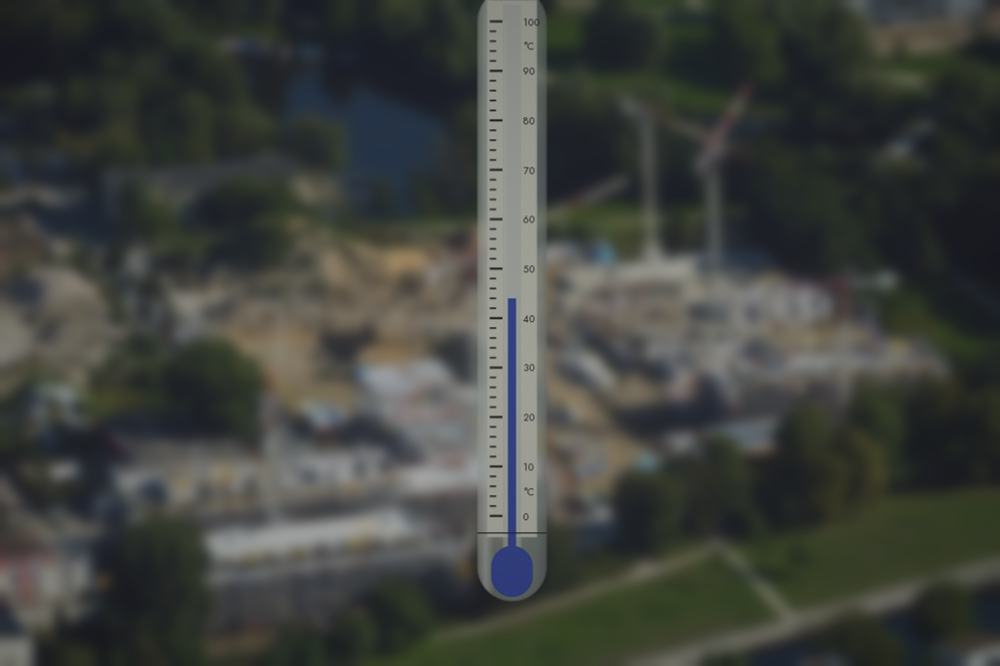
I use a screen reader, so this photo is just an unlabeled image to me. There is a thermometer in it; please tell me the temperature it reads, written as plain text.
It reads 44 °C
